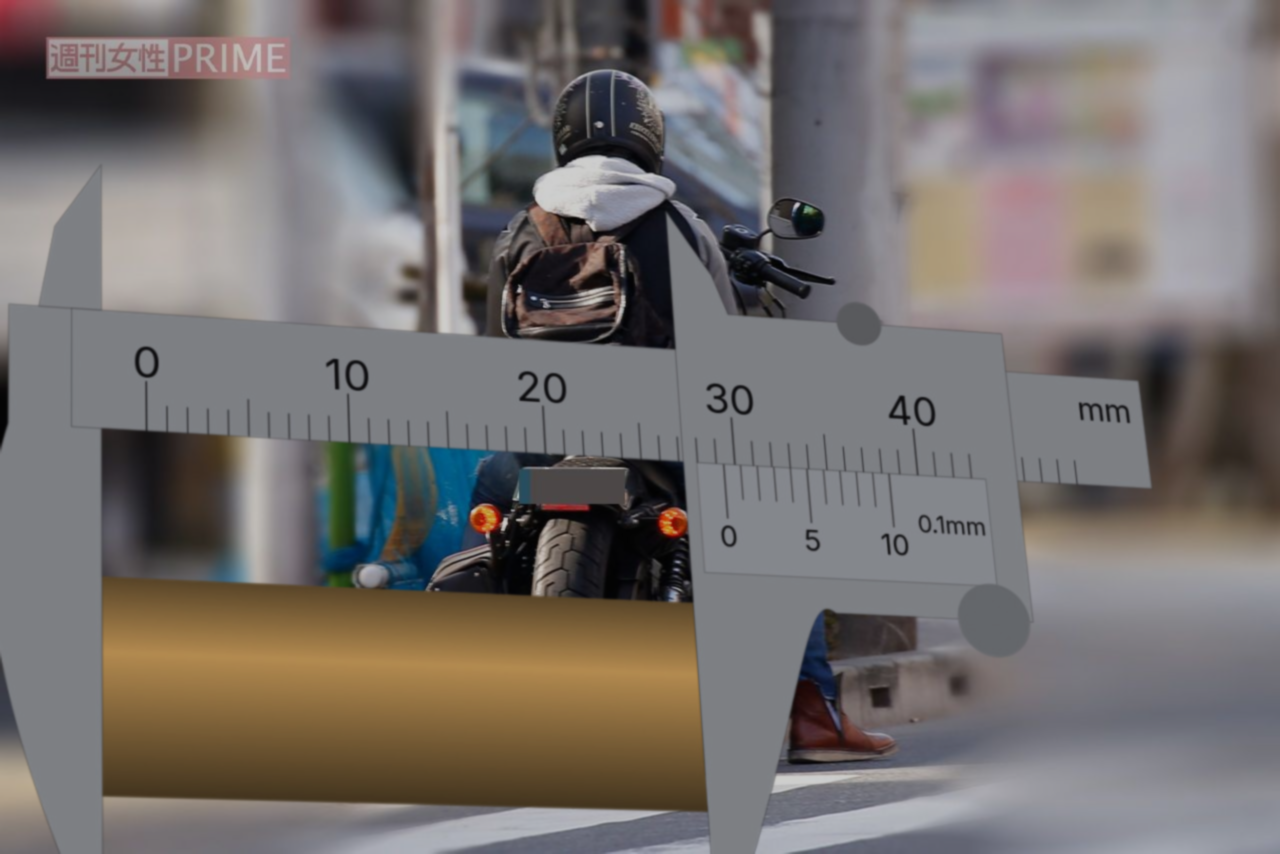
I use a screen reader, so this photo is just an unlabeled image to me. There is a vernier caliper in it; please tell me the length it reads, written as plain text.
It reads 29.4 mm
